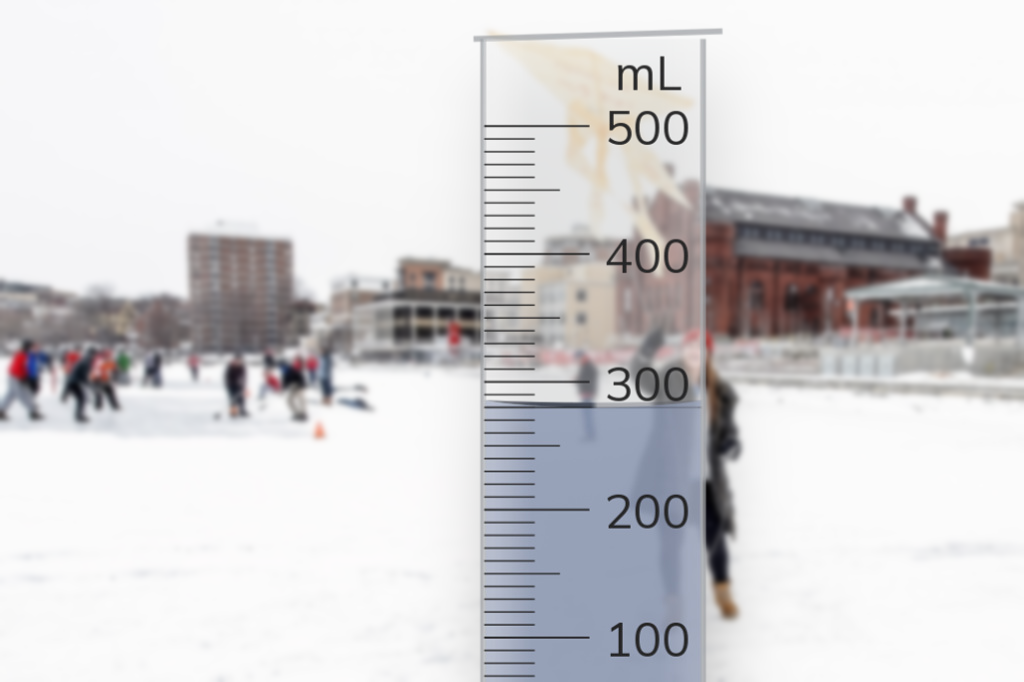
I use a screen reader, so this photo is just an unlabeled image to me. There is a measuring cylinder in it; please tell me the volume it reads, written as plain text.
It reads 280 mL
